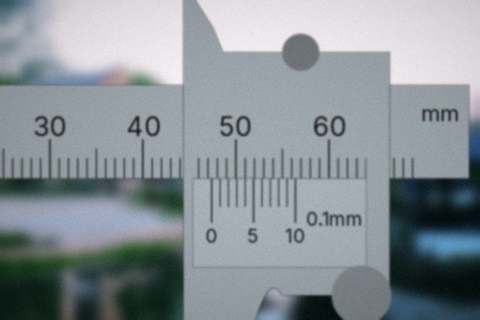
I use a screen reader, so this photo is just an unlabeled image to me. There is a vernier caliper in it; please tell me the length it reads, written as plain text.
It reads 47.4 mm
